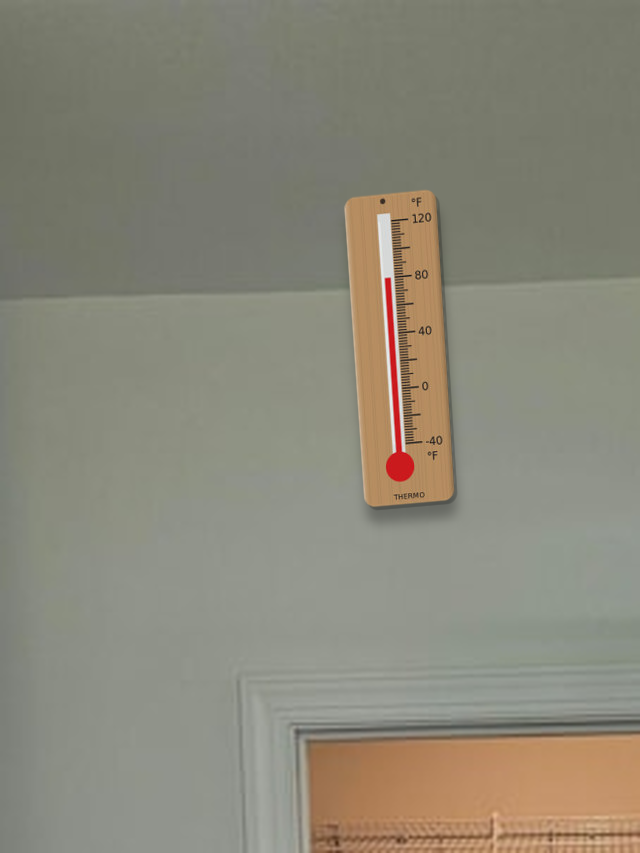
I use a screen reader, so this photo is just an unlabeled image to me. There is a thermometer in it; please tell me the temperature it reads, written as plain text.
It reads 80 °F
